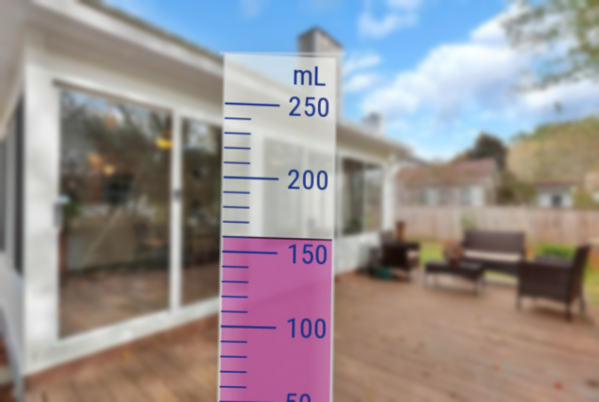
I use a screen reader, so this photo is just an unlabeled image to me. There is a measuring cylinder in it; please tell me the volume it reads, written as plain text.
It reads 160 mL
